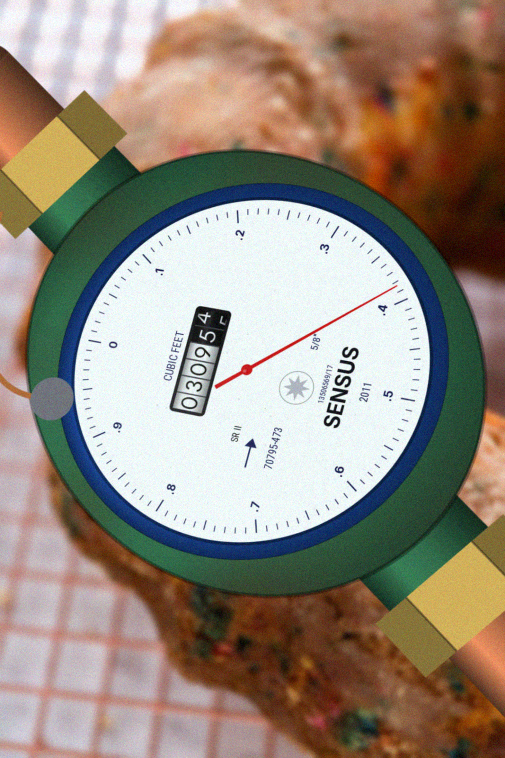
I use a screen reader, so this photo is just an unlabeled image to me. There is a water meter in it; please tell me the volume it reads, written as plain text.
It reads 30954.38 ft³
